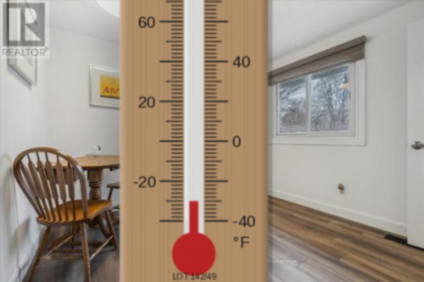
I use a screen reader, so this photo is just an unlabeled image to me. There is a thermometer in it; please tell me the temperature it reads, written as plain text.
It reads -30 °F
